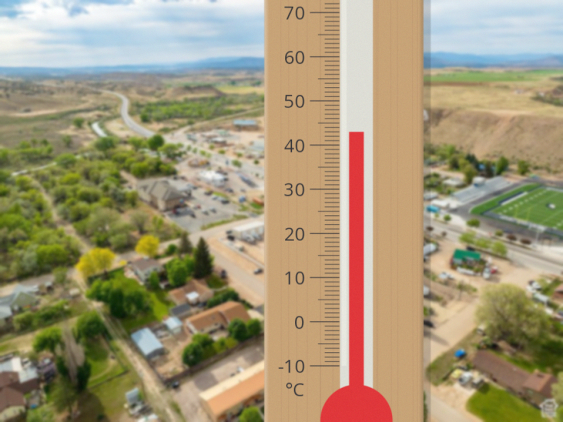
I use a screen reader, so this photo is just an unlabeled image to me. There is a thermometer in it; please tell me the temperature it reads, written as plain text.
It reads 43 °C
